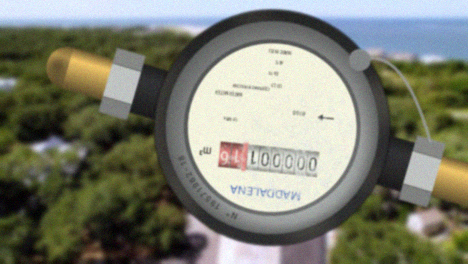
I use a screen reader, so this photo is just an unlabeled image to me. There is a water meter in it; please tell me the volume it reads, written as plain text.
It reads 1.16 m³
